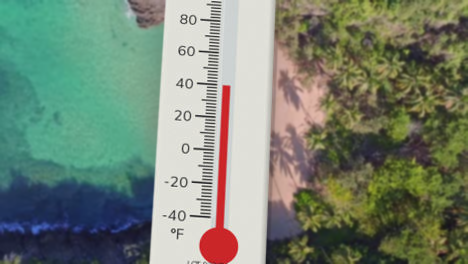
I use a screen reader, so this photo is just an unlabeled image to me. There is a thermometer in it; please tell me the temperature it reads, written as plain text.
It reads 40 °F
